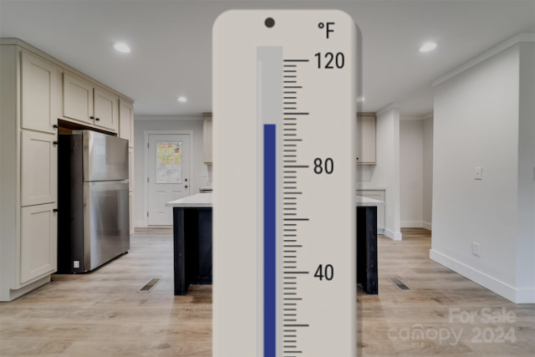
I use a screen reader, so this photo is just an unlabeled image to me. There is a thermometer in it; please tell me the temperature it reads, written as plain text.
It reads 96 °F
